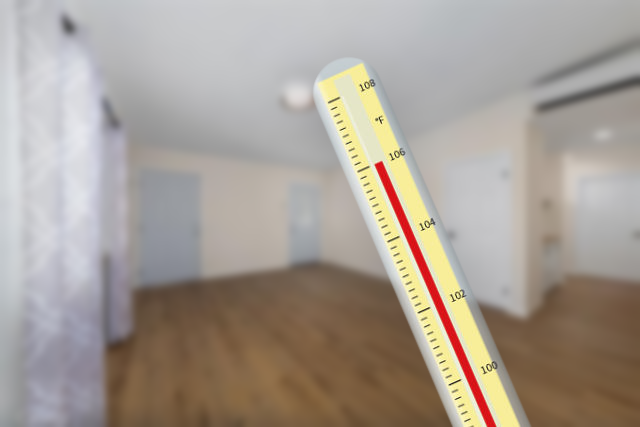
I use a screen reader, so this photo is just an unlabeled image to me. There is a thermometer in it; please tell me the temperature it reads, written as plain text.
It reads 106 °F
